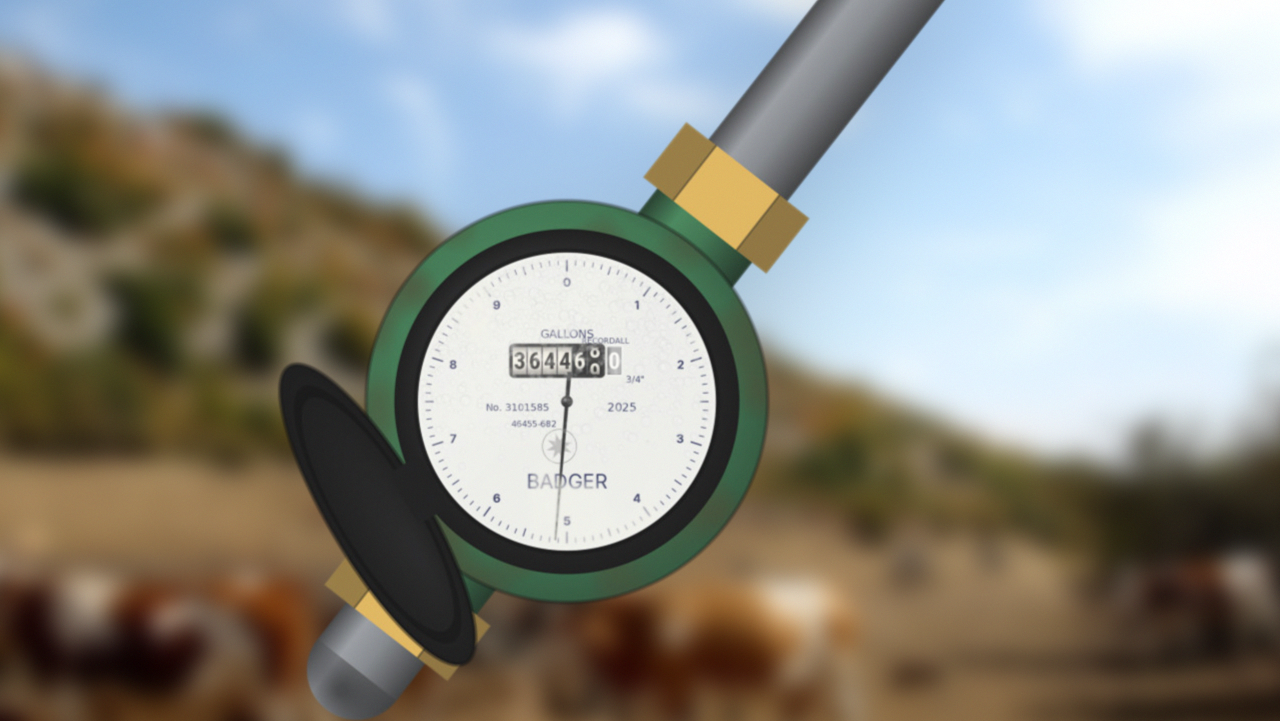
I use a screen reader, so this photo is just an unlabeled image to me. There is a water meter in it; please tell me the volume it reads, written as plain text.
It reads 3644685.1 gal
